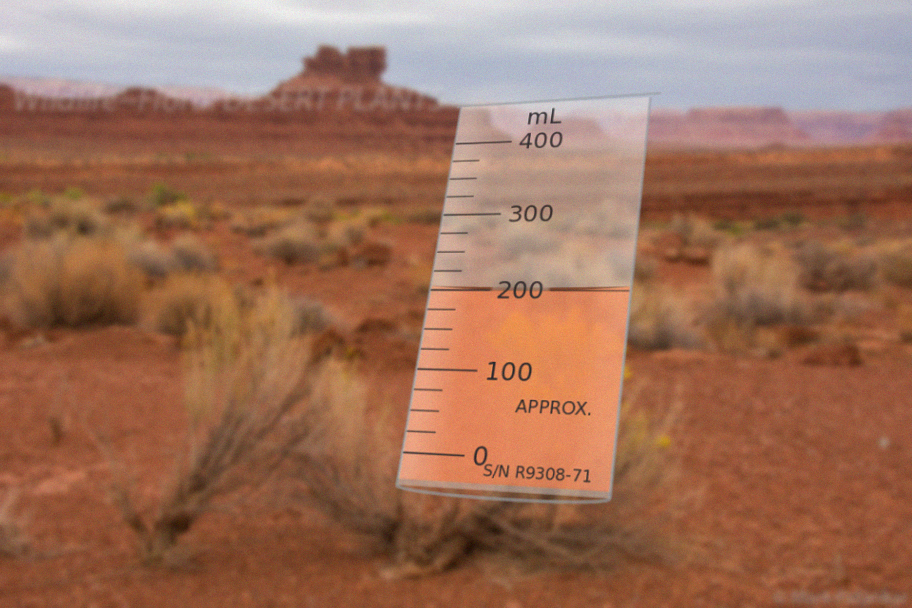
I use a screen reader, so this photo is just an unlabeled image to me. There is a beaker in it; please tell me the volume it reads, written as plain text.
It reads 200 mL
